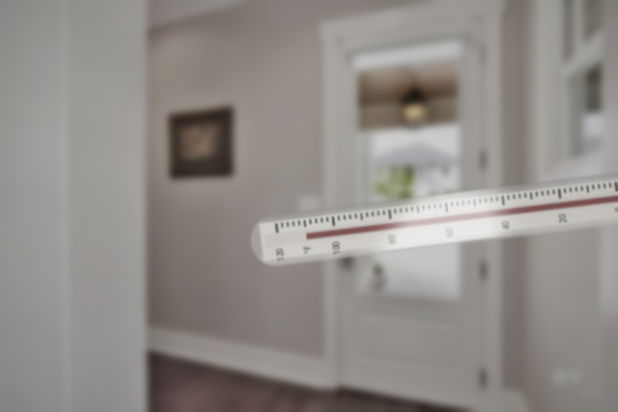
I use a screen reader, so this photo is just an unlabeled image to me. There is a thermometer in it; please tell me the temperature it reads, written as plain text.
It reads 110 °F
